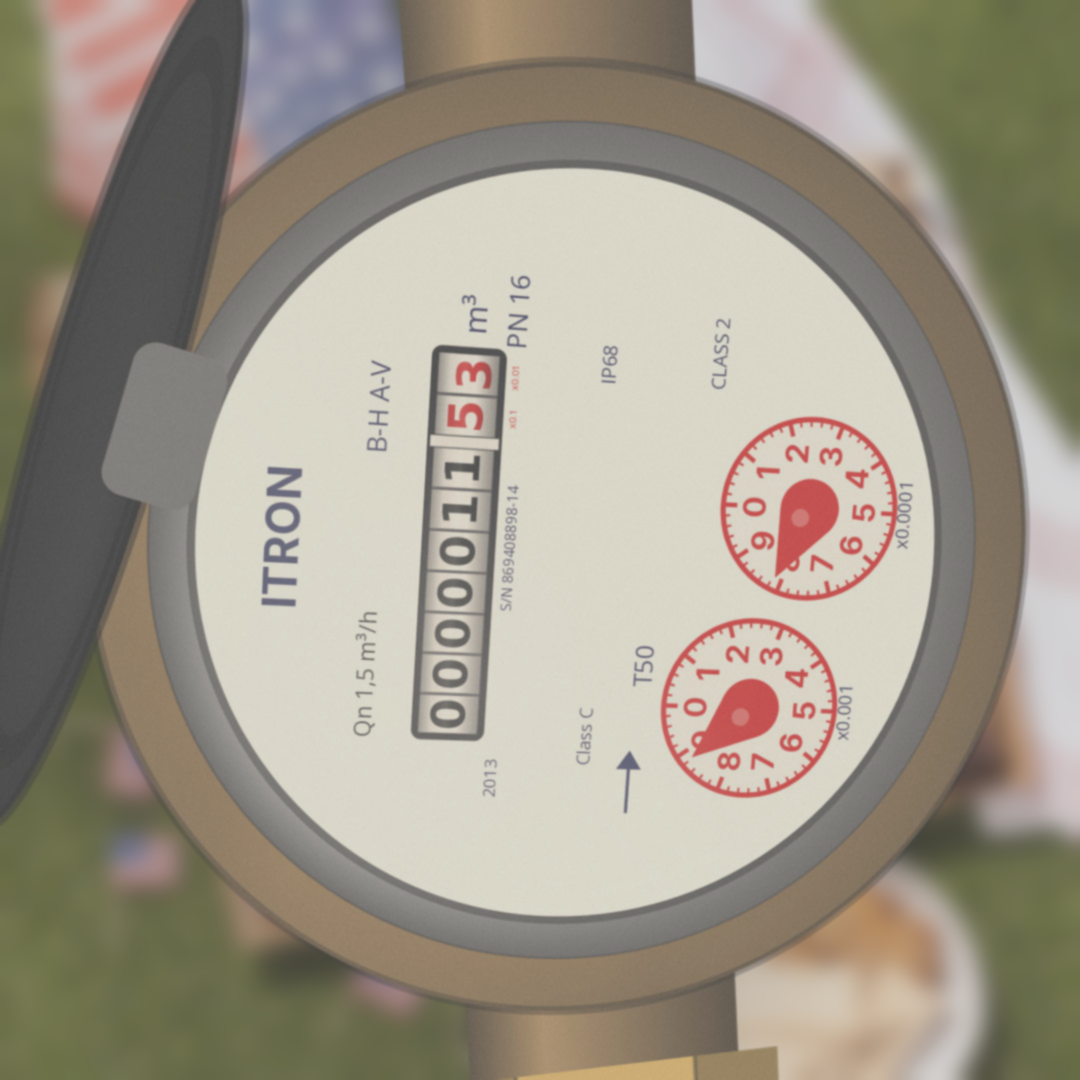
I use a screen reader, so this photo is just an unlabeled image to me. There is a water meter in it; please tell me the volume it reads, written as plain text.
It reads 11.5288 m³
